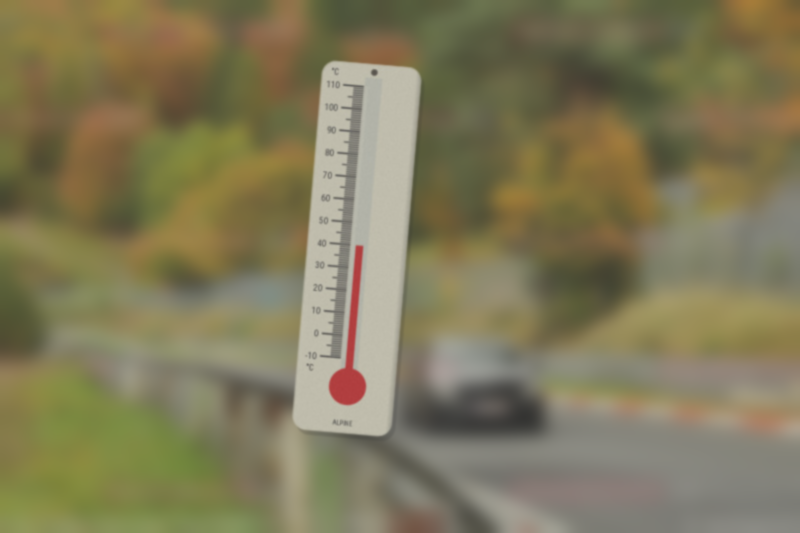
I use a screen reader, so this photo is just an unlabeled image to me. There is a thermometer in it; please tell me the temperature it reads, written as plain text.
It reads 40 °C
